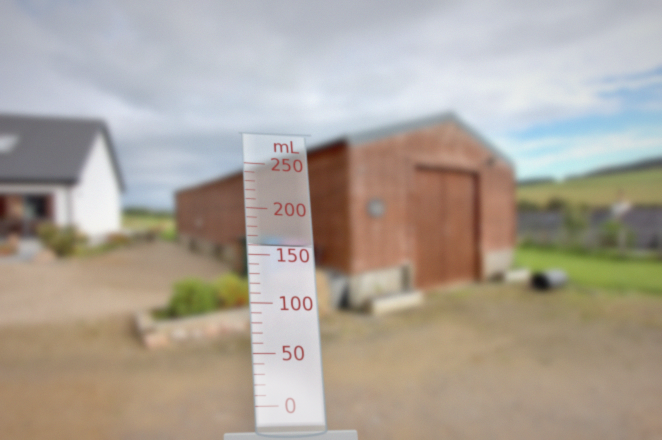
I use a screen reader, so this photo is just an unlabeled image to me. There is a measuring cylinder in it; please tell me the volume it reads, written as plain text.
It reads 160 mL
